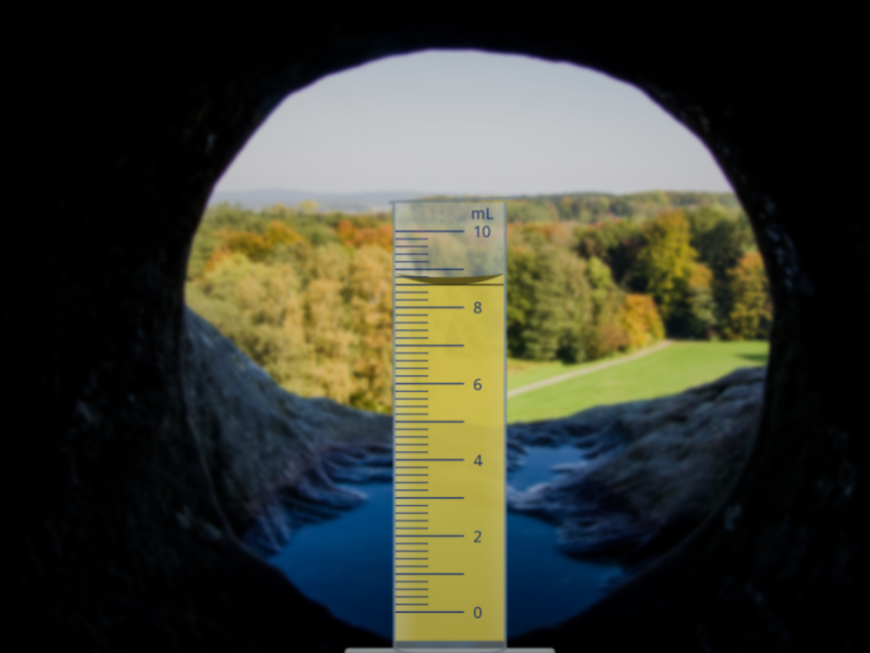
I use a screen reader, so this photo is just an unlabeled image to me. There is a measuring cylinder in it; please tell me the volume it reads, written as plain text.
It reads 8.6 mL
